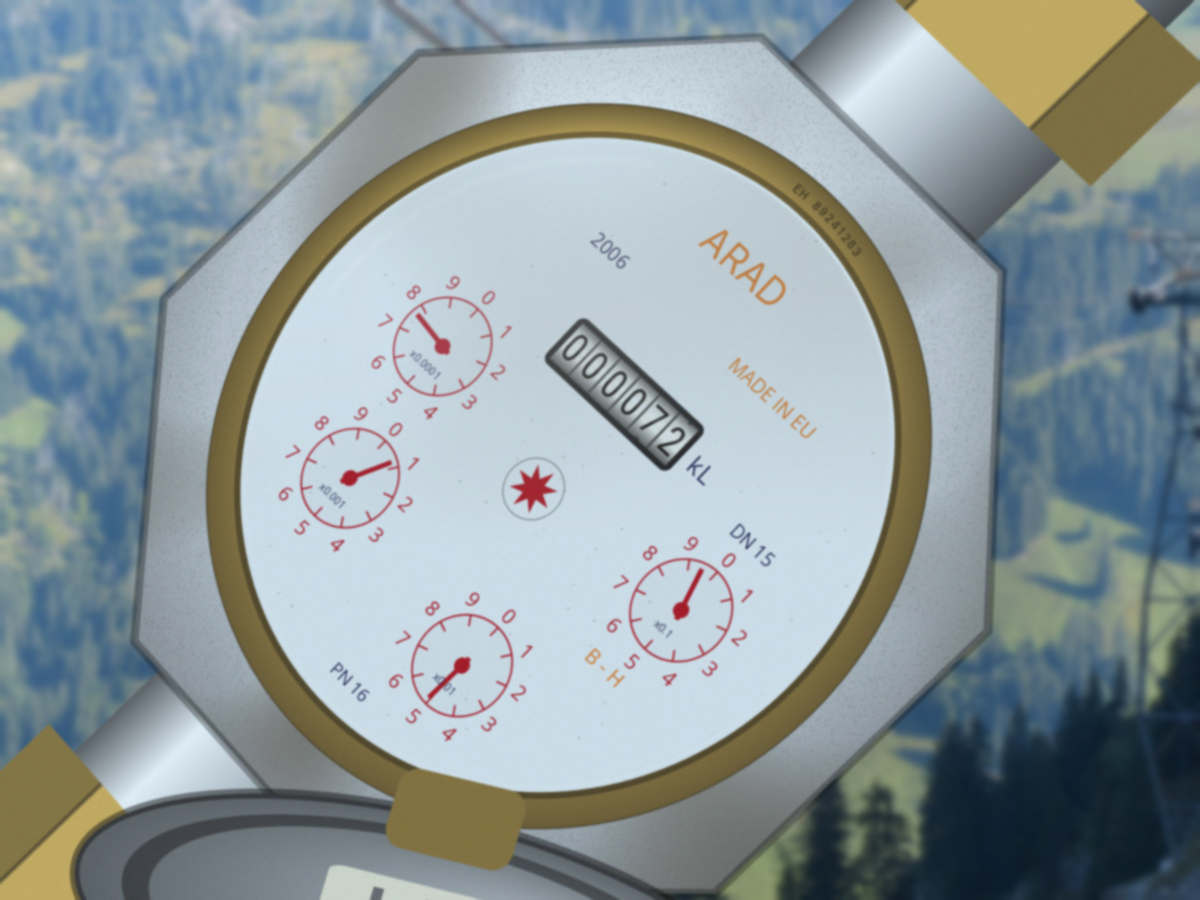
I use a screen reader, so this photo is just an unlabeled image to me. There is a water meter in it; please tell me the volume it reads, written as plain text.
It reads 71.9507 kL
